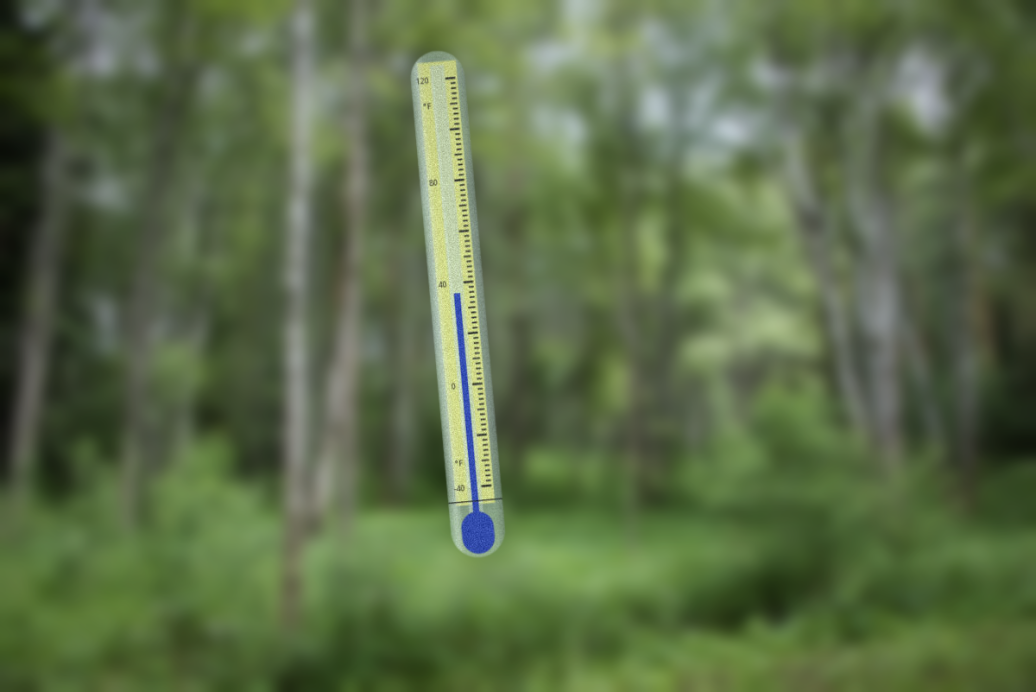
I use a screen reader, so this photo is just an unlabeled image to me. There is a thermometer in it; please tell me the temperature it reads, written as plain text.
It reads 36 °F
